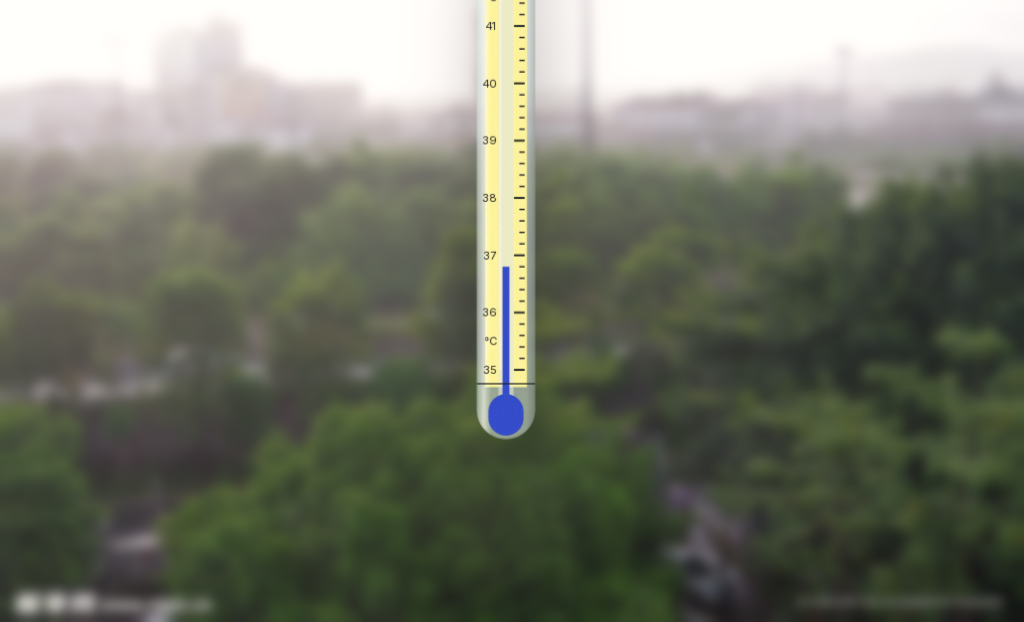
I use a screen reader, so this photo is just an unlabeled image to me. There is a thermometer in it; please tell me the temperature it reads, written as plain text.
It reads 36.8 °C
